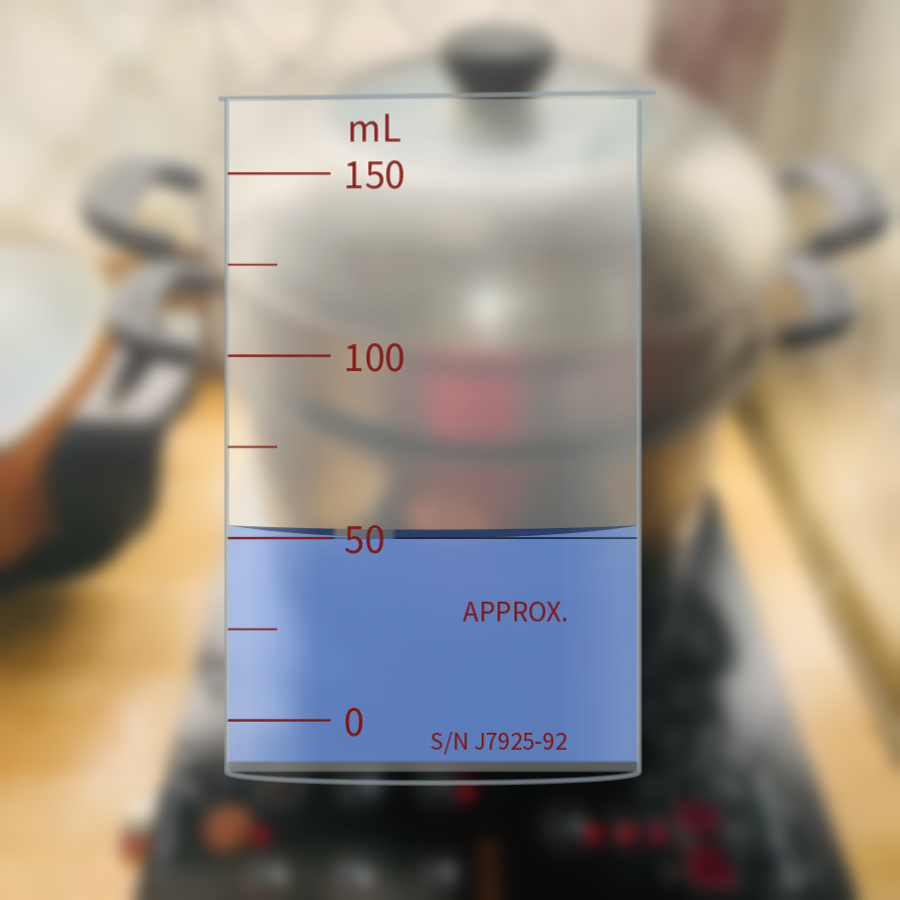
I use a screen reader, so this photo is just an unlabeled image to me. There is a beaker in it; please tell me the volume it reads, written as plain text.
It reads 50 mL
